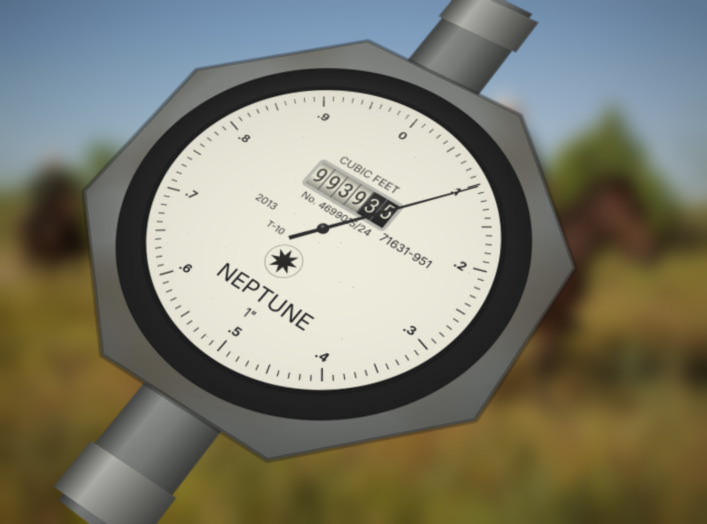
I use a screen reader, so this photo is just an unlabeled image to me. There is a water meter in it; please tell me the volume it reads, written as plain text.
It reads 993935.10 ft³
